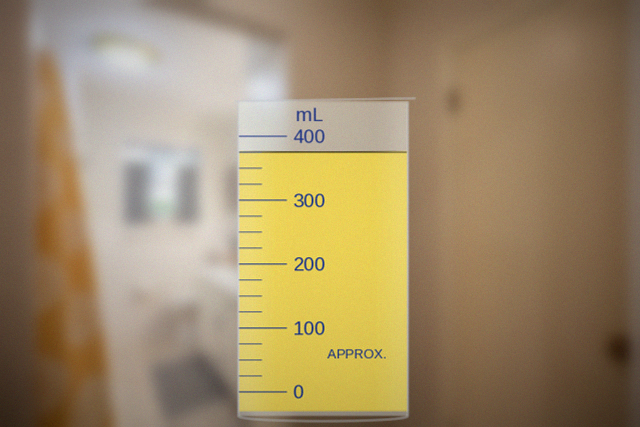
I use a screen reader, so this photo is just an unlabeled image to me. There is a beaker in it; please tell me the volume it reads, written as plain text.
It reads 375 mL
